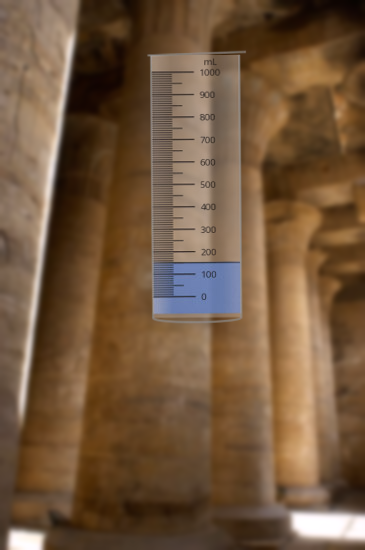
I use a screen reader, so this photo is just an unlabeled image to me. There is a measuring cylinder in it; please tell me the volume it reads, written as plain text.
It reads 150 mL
